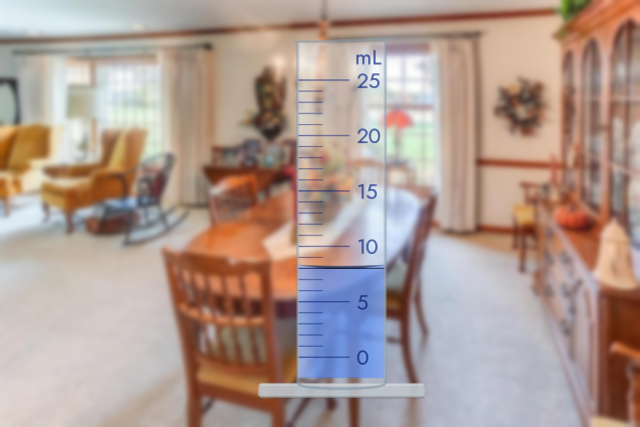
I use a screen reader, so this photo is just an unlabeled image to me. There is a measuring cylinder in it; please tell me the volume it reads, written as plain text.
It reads 8 mL
